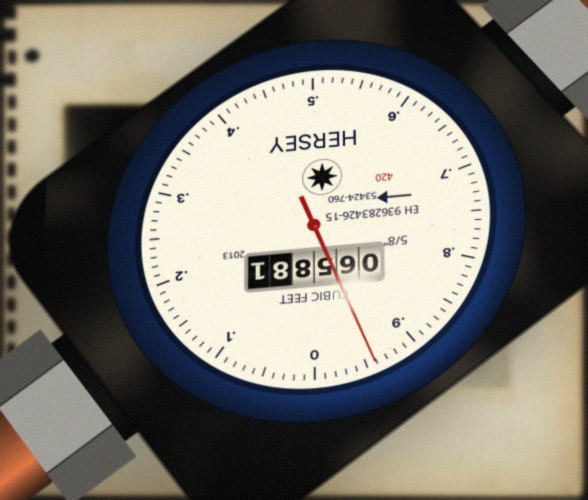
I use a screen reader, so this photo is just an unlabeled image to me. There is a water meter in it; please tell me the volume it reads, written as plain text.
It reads 65880.94 ft³
